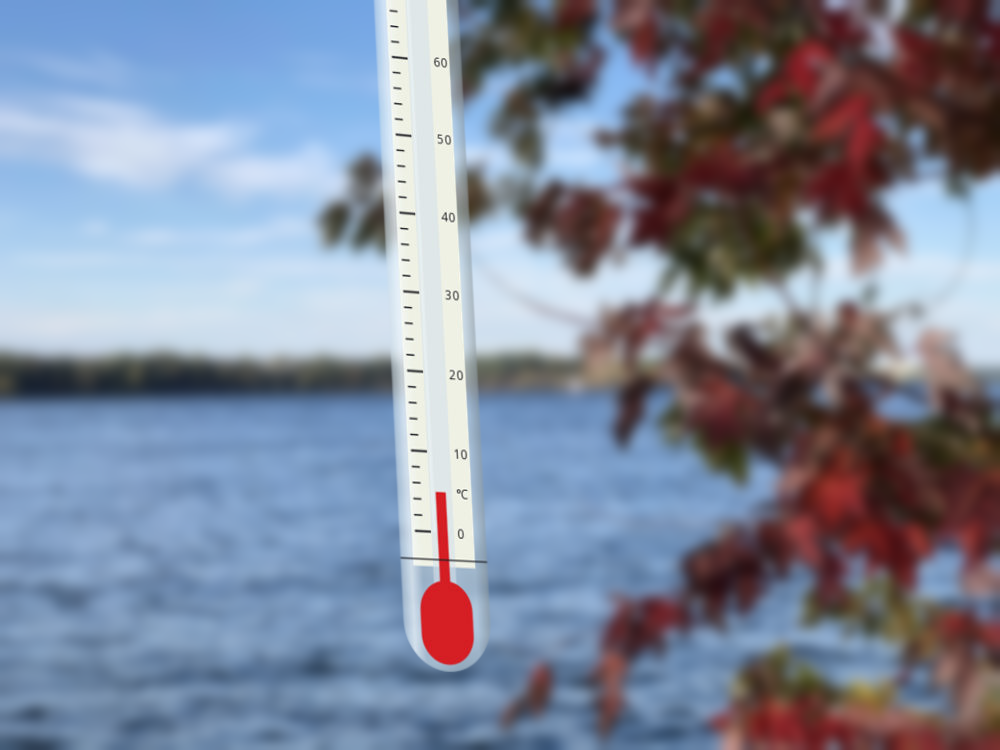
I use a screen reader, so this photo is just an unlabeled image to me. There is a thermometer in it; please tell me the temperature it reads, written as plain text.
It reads 5 °C
